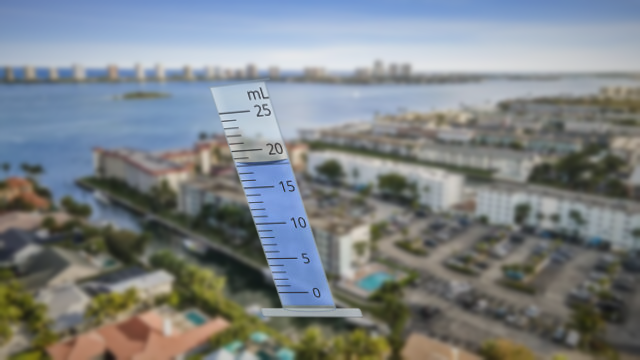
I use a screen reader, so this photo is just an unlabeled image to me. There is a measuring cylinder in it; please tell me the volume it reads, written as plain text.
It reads 18 mL
